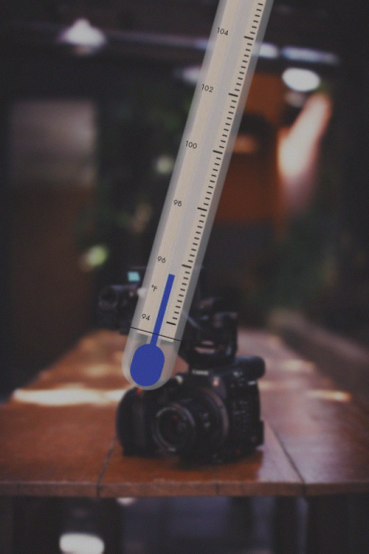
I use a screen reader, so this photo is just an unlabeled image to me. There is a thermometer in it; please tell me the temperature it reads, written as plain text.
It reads 95.6 °F
